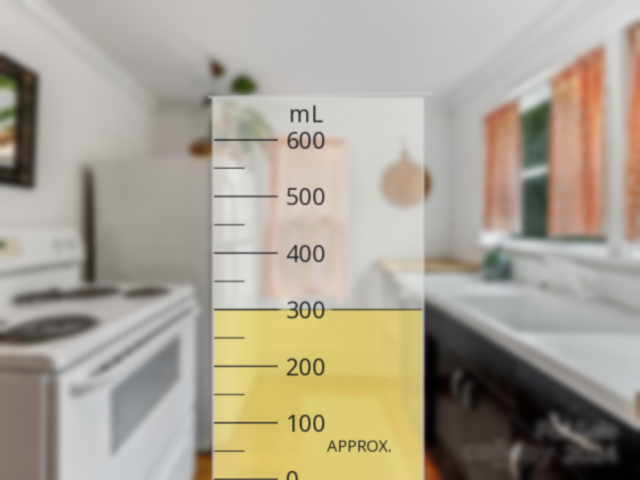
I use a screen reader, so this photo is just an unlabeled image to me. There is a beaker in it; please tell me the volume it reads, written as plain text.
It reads 300 mL
